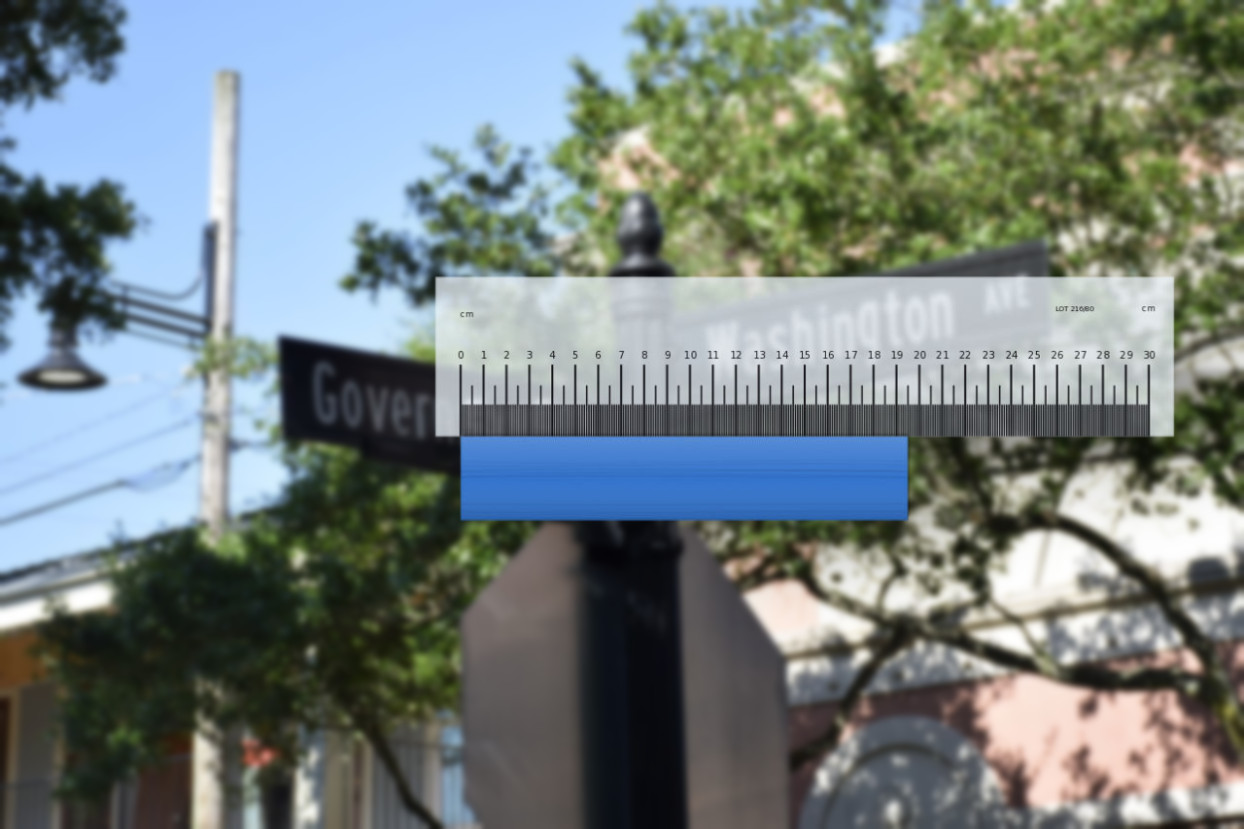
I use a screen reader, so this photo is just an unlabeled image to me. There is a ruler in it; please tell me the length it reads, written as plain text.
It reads 19.5 cm
